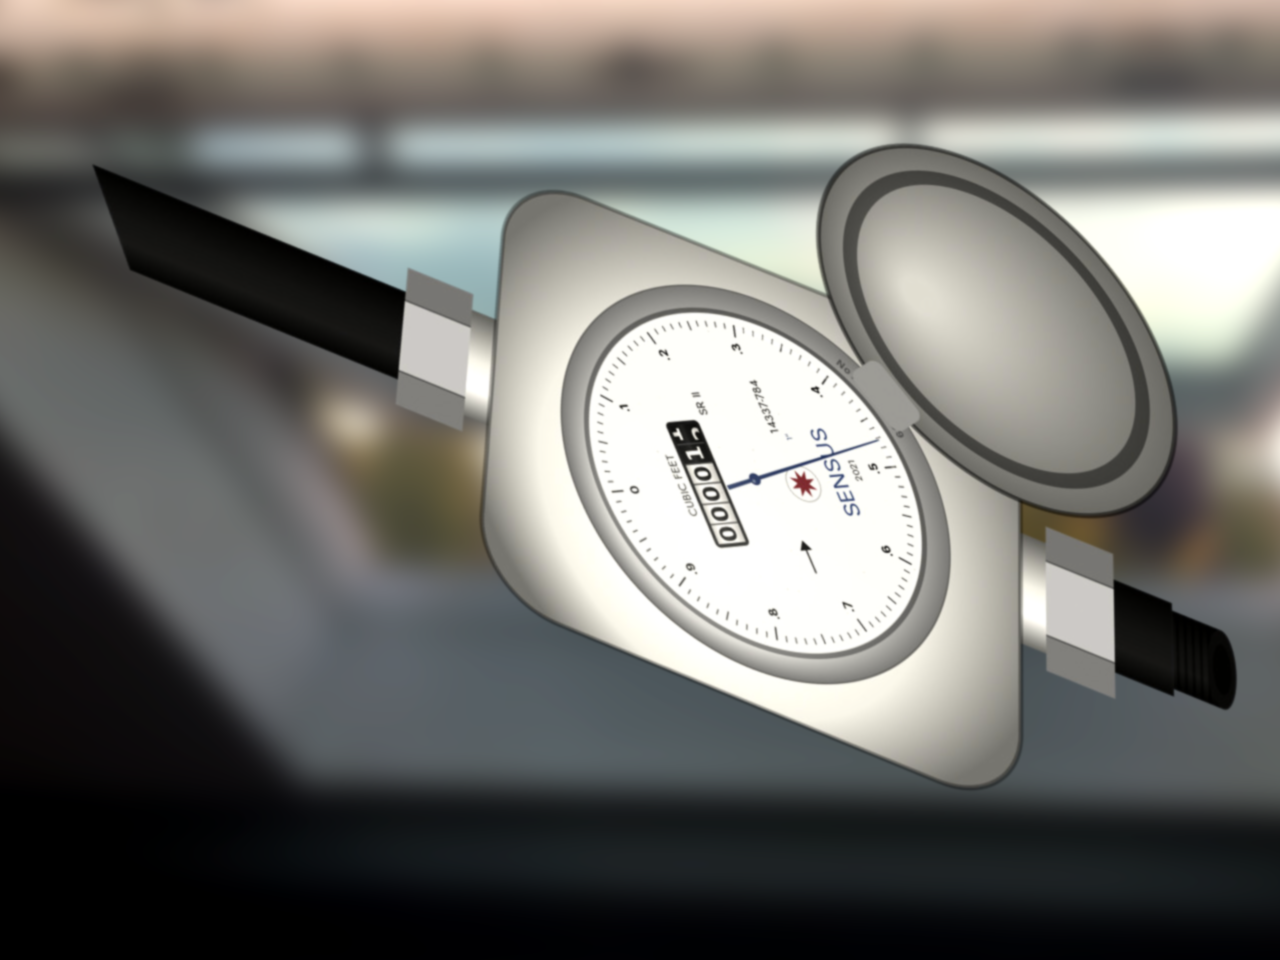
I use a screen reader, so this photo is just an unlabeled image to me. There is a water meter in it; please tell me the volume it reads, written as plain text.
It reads 11.47 ft³
